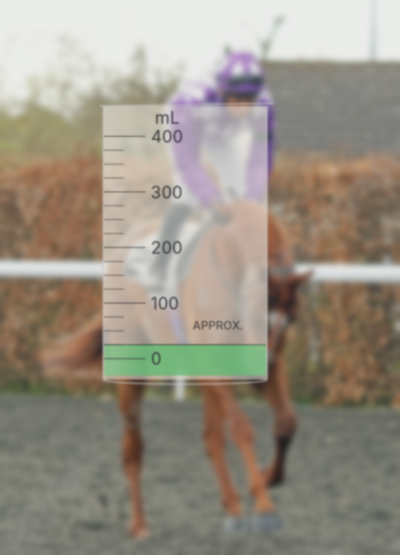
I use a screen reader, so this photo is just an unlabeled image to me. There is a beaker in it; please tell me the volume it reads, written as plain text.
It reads 25 mL
